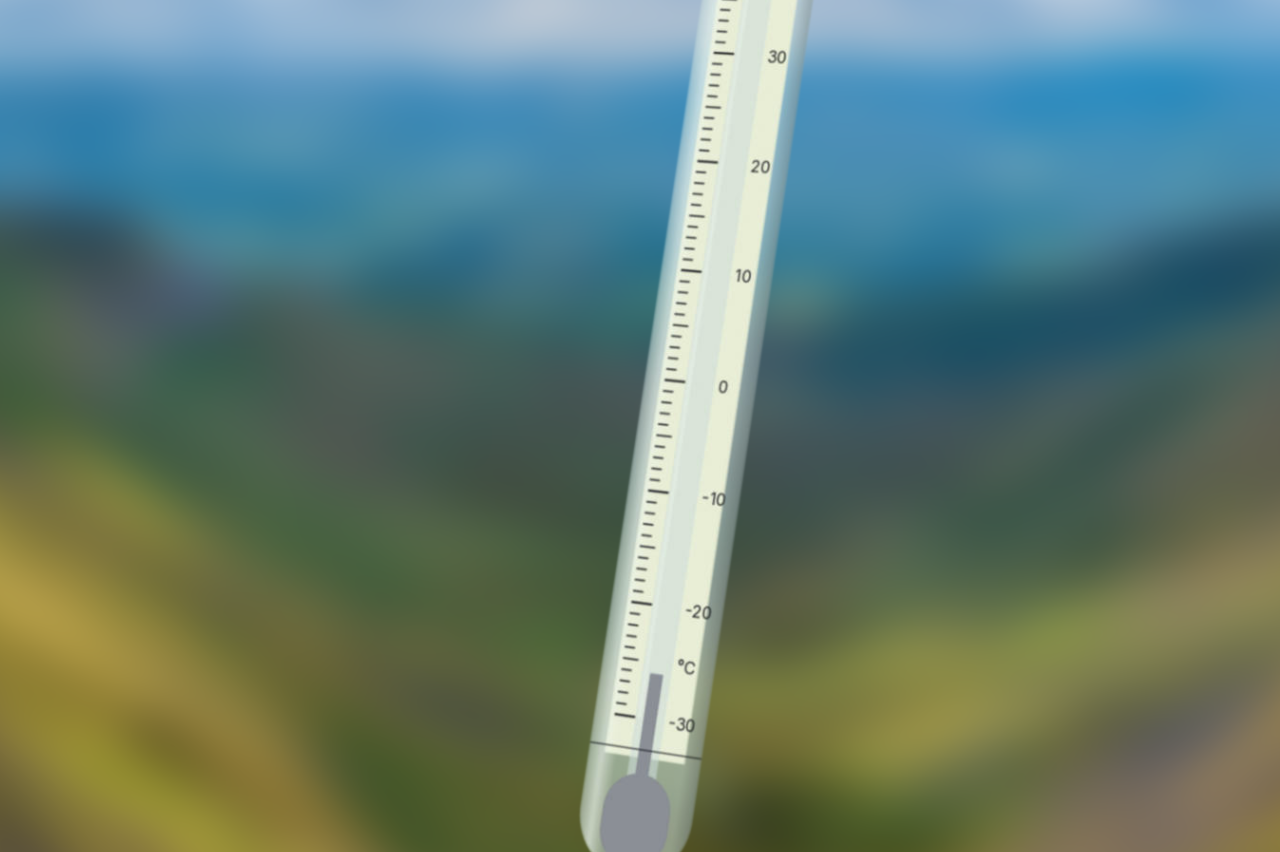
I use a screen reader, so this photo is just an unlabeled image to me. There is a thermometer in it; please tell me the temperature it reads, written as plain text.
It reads -26 °C
